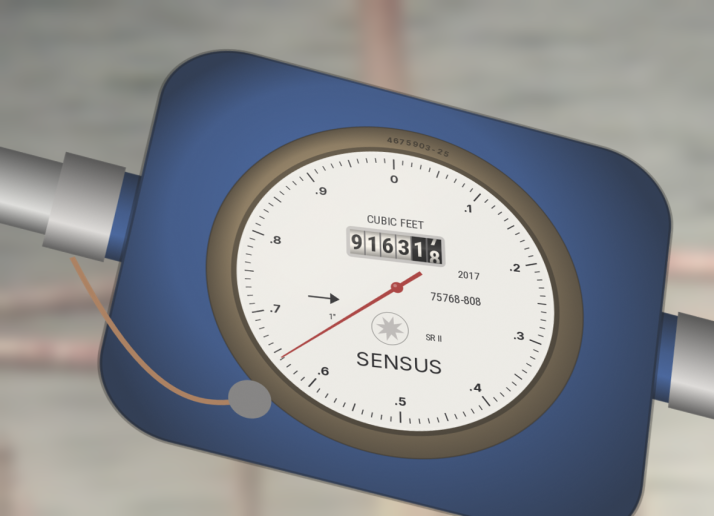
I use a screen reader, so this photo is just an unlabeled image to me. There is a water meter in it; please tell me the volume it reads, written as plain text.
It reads 916317.64 ft³
